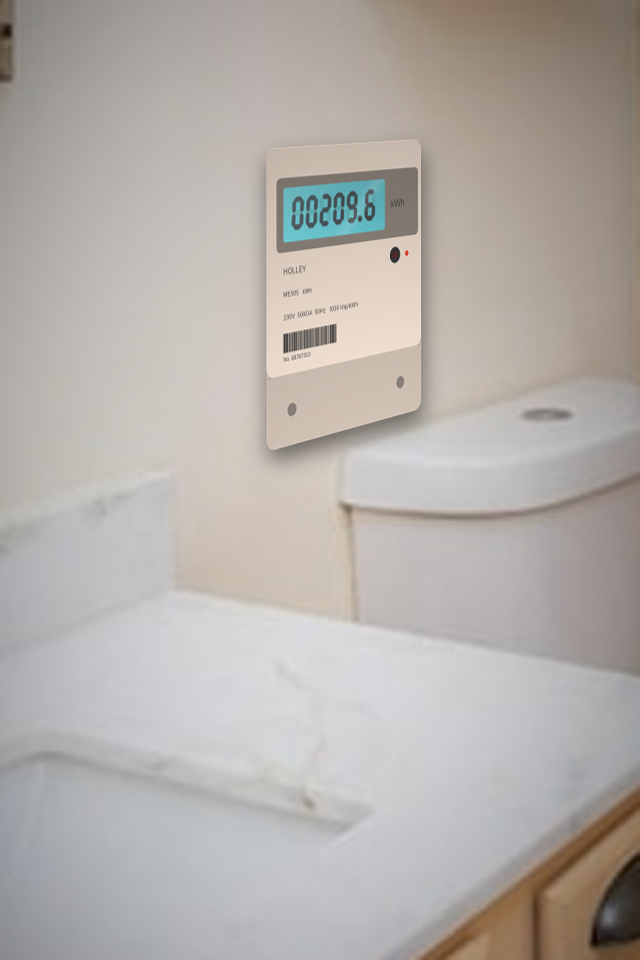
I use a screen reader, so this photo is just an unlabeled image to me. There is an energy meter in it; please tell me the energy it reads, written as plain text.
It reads 209.6 kWh
